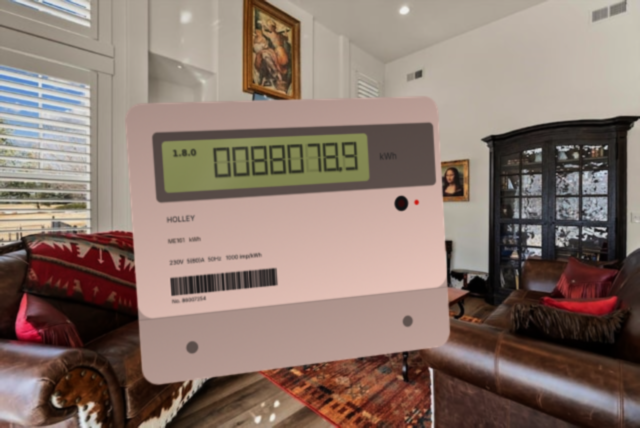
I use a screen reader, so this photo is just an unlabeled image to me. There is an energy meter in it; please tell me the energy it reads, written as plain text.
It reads 88078.9 kWh
